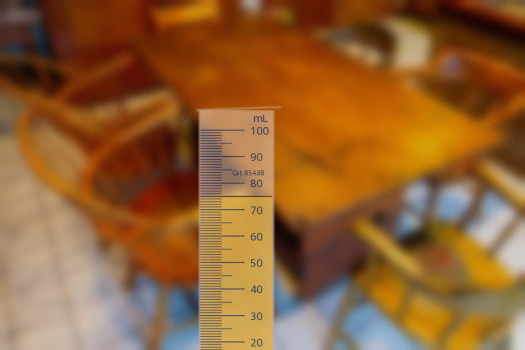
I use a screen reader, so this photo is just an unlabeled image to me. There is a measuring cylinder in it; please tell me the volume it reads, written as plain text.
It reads 75 mL
